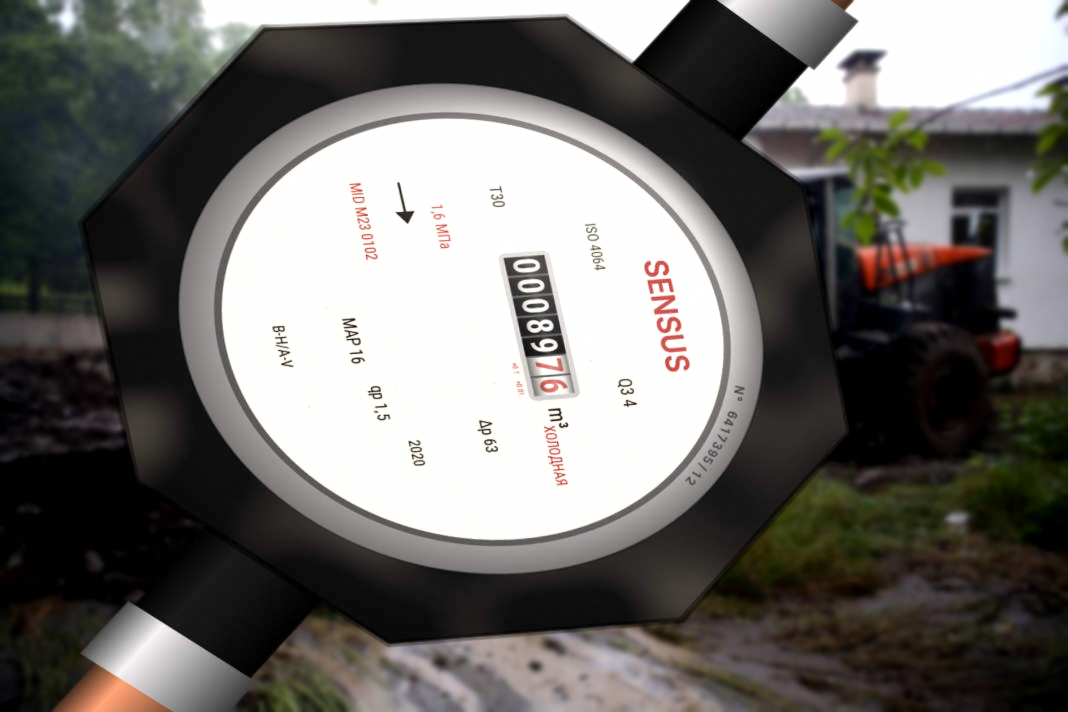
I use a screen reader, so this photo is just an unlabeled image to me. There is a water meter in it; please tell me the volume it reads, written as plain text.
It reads 89.76 m³
